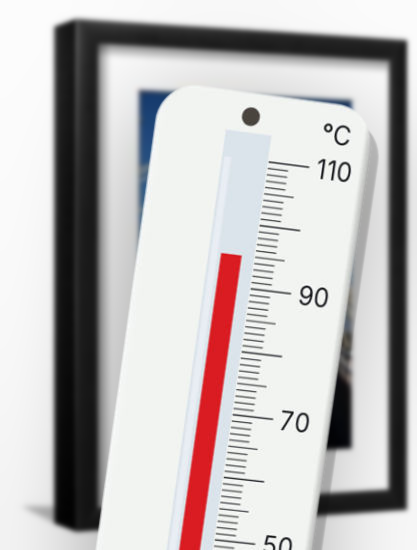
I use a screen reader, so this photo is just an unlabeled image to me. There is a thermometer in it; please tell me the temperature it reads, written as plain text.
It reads 95 °C
